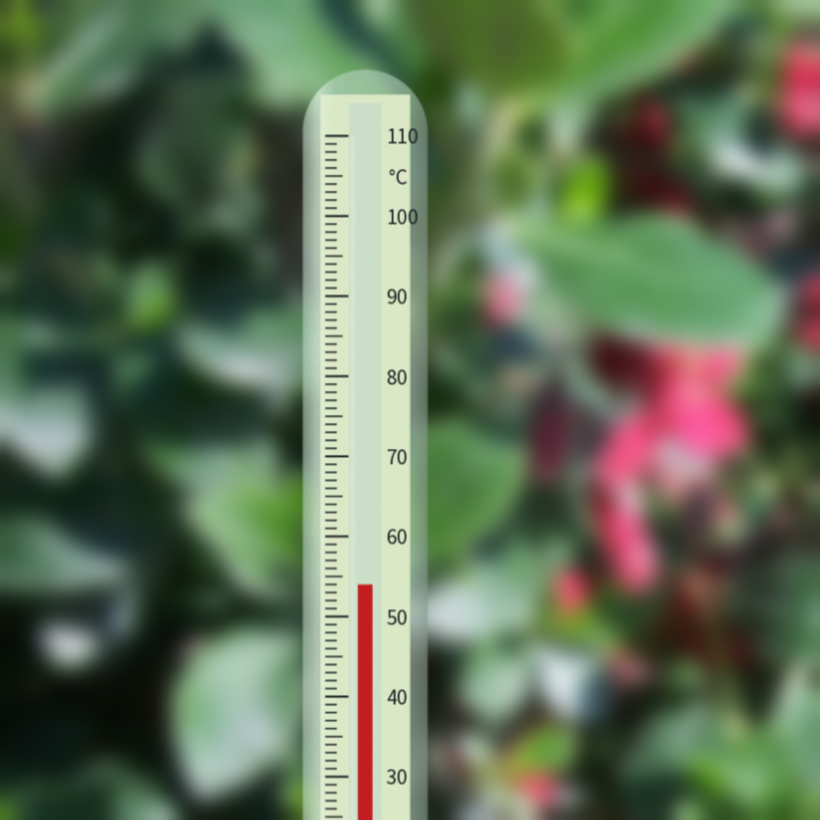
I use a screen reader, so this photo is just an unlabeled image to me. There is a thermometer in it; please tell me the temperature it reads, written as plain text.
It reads 54 °C
